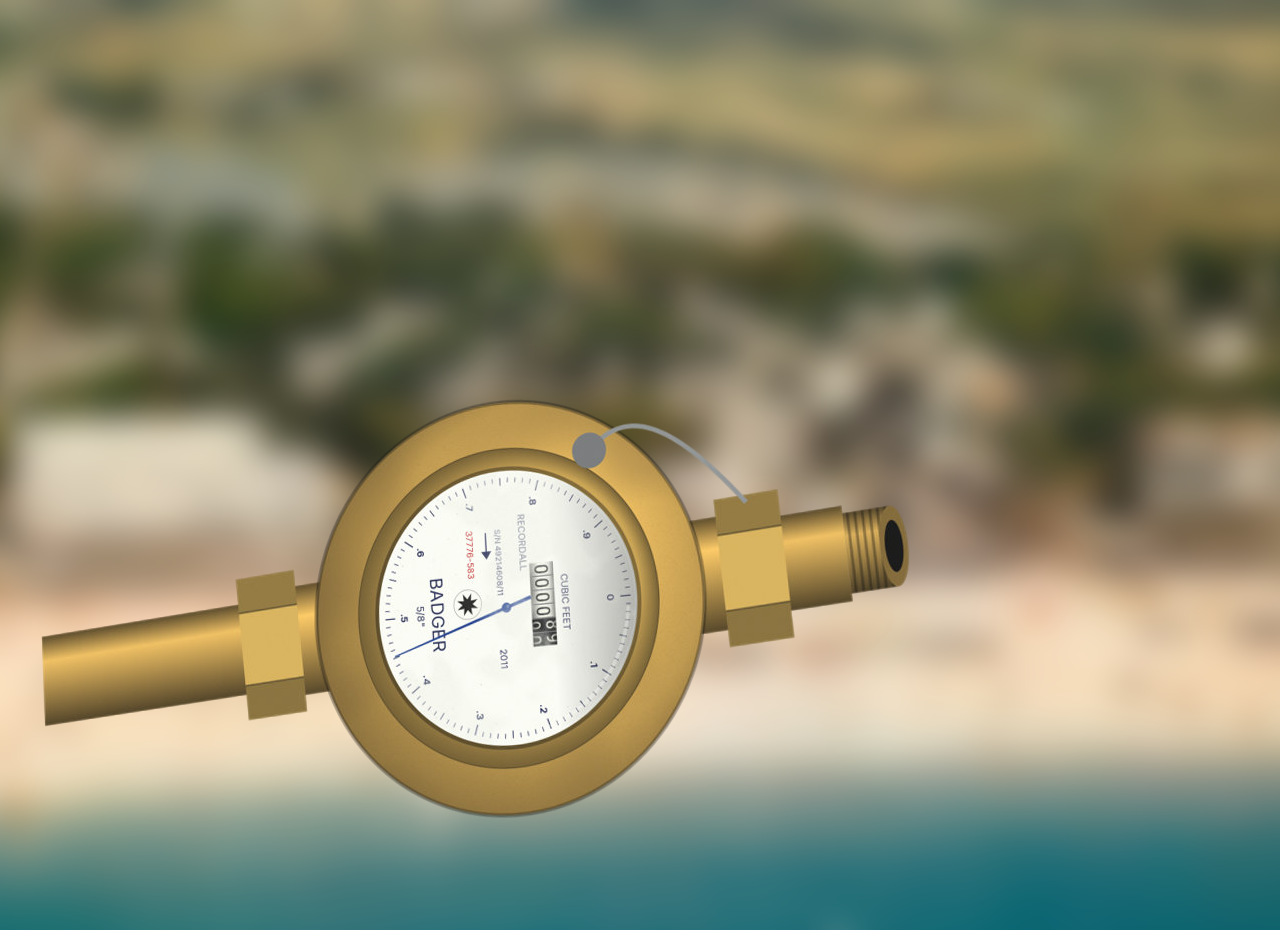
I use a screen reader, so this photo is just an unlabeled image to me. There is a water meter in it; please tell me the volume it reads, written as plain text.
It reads 89.45 ft³
